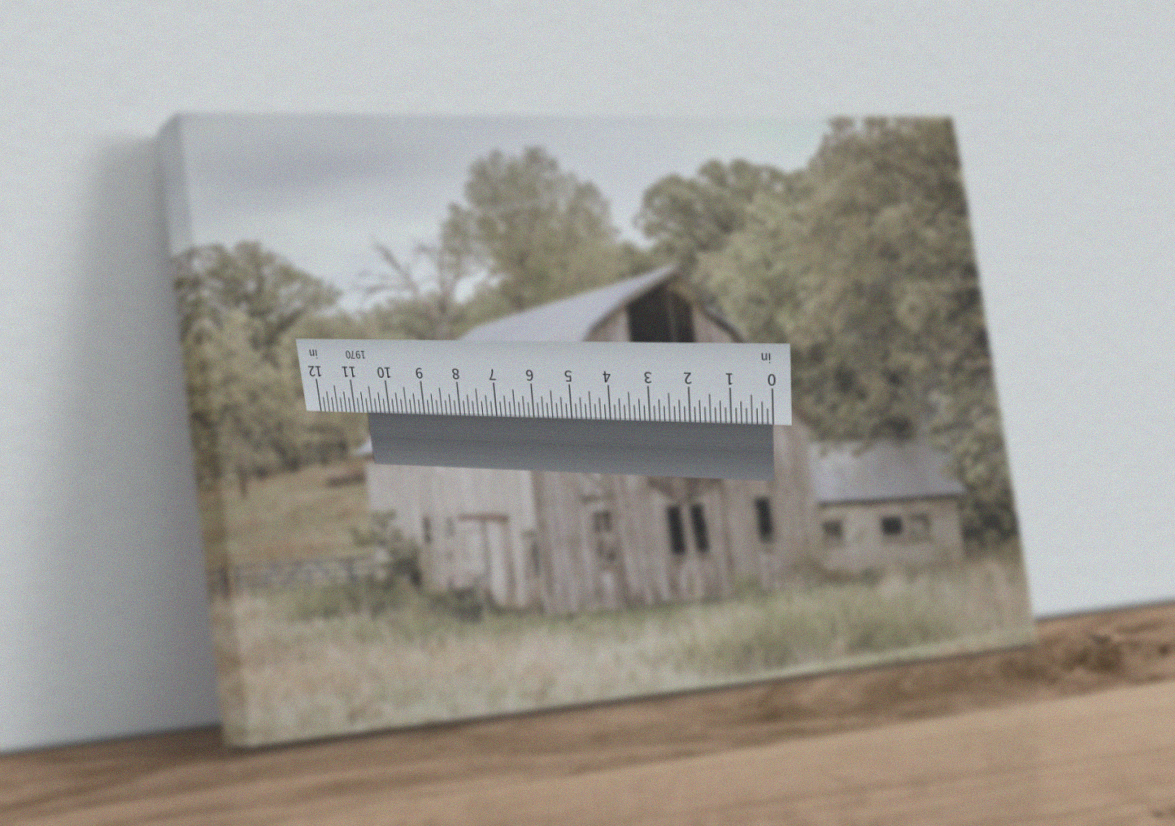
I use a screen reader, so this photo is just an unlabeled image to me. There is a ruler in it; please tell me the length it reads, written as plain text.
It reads 10.625 in
